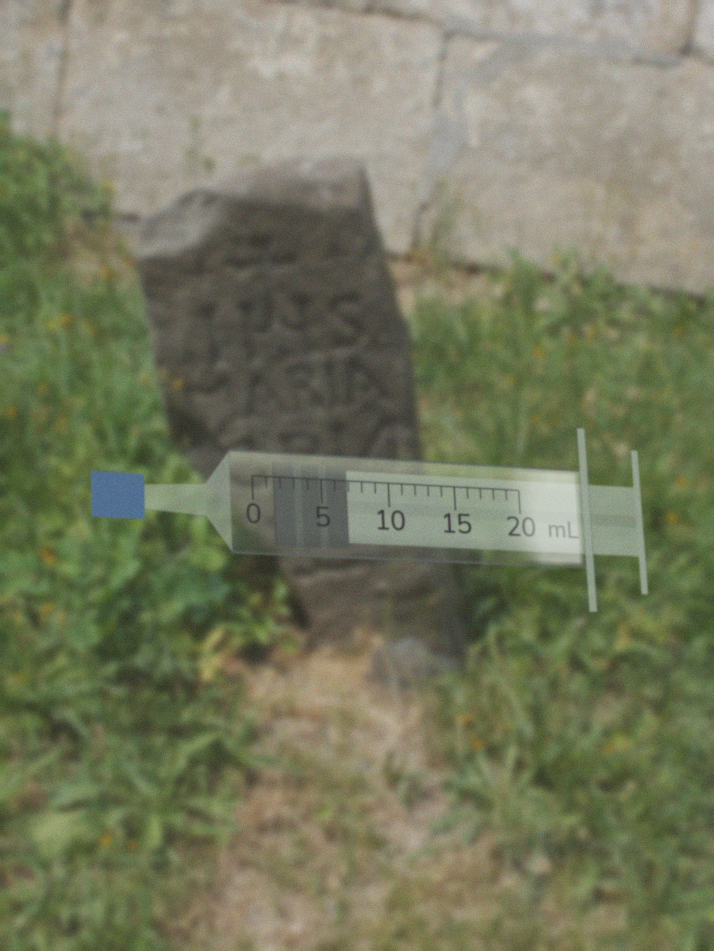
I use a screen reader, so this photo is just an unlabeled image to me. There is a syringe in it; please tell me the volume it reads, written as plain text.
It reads 1.5 mL
